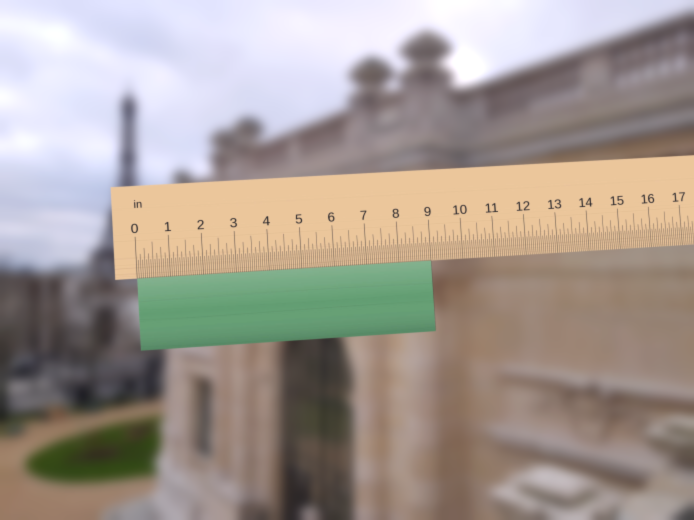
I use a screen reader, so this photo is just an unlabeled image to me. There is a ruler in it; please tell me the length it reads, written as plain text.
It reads 9 in
